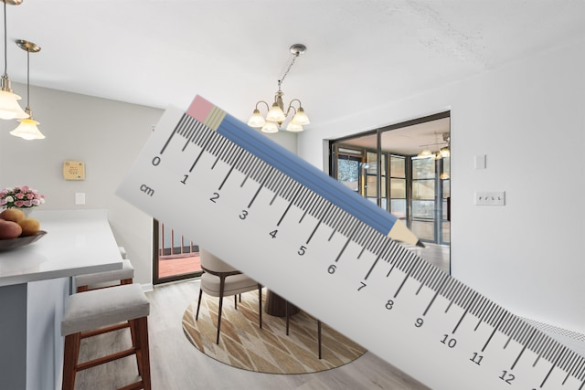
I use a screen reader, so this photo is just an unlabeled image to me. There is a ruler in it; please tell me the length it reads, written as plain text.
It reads 8 cm
